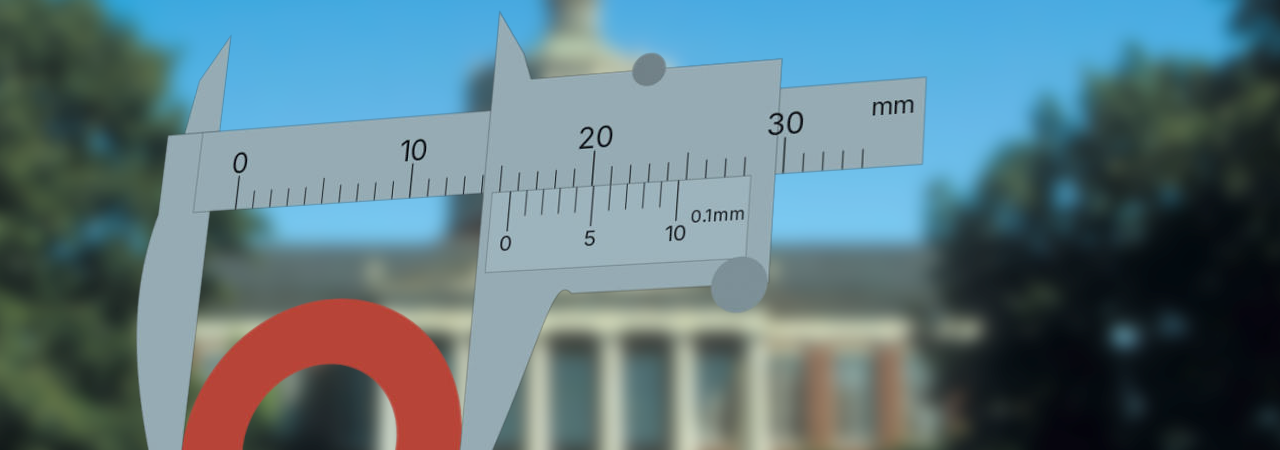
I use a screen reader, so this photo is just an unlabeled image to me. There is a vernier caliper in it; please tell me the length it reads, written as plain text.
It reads 15.6 mm
